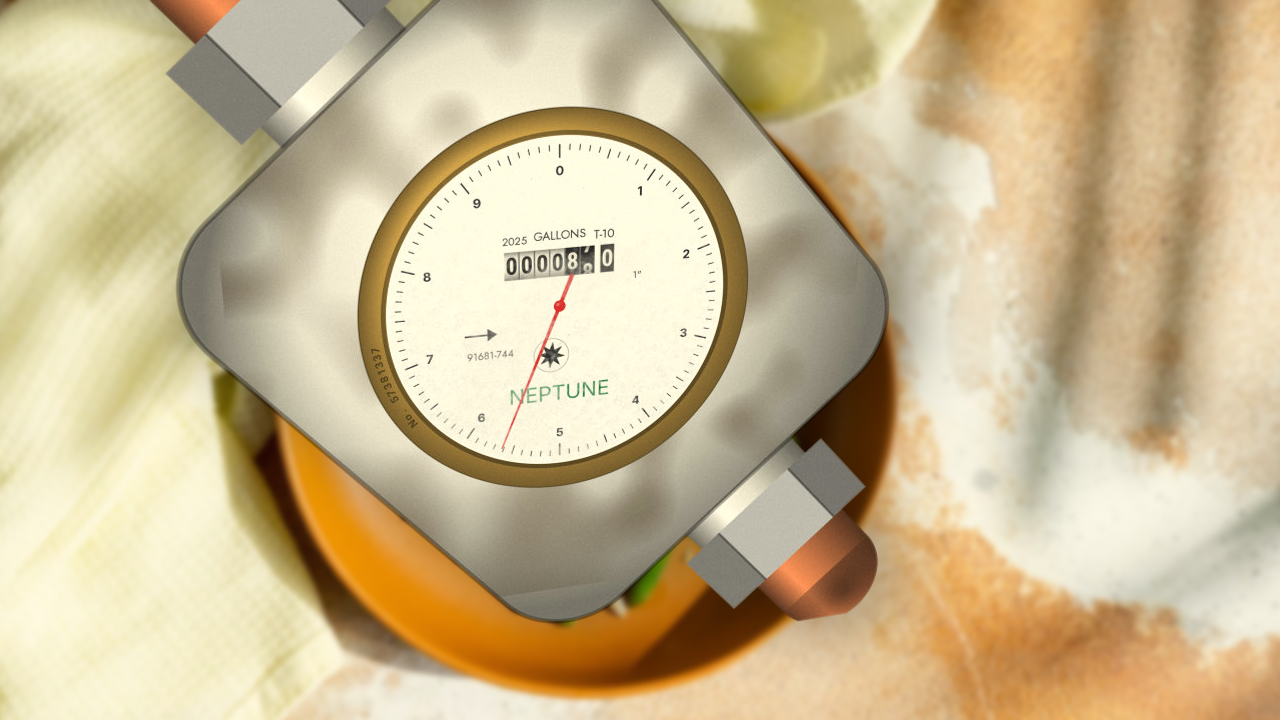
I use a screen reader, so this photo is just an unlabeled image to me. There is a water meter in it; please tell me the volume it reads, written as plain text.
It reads 875.6 gal
